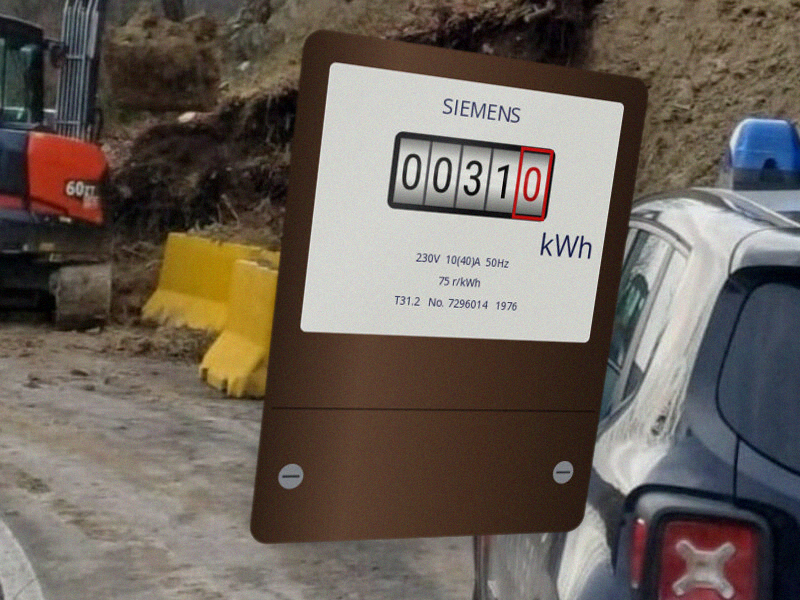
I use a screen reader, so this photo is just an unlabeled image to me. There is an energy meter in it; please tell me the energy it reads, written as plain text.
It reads 31.0 kWh
